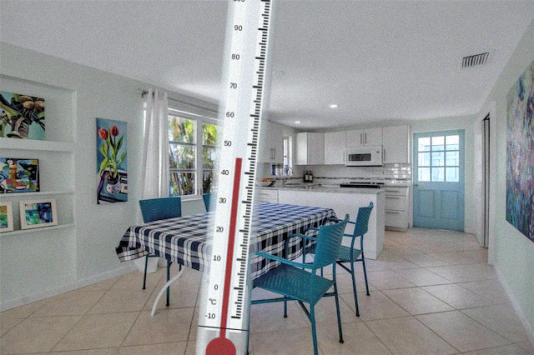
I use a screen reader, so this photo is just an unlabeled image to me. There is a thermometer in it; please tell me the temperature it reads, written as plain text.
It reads 45 °C
